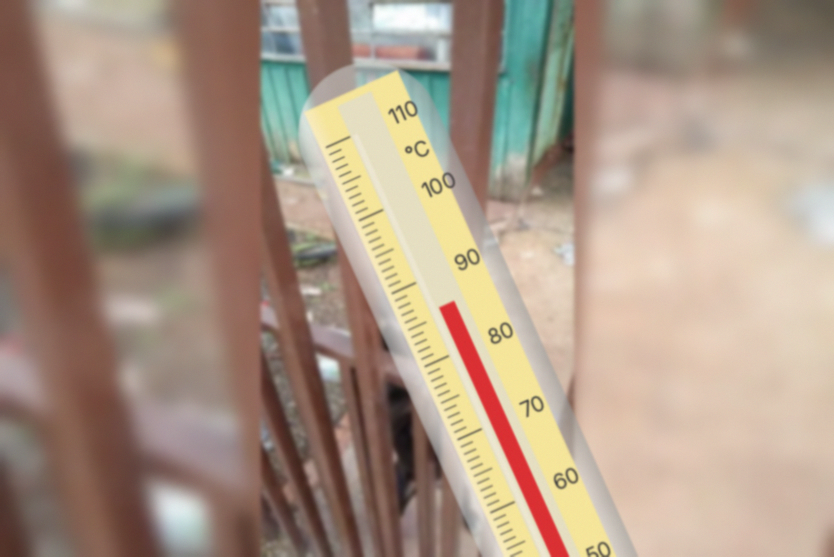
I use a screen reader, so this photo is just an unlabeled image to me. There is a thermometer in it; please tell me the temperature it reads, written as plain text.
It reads 86 °C
